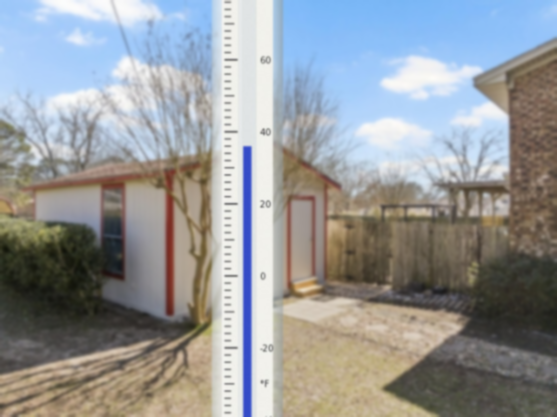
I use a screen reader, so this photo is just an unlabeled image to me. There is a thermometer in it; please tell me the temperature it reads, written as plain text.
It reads 36 °F
